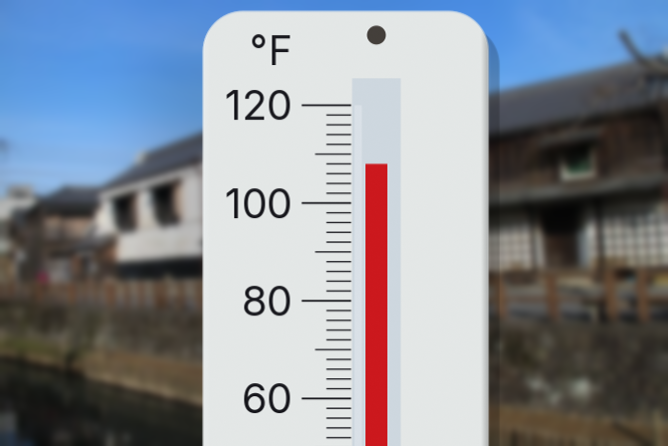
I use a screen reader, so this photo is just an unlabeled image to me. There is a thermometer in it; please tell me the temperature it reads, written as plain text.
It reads 108 °F
